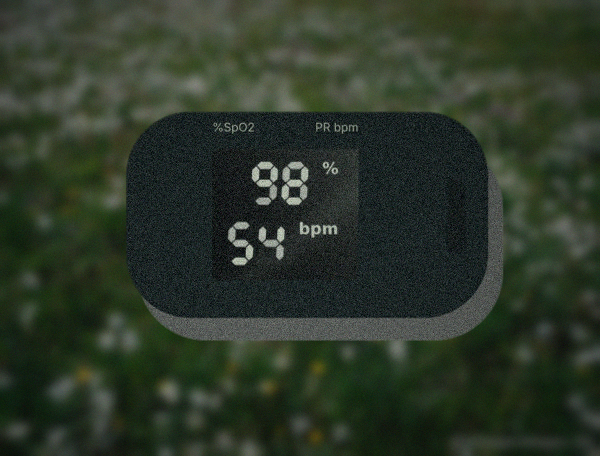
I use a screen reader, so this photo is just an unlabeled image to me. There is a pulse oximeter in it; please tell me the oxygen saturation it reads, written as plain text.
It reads 98 %
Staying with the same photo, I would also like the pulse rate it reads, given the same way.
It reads 54 bpm
